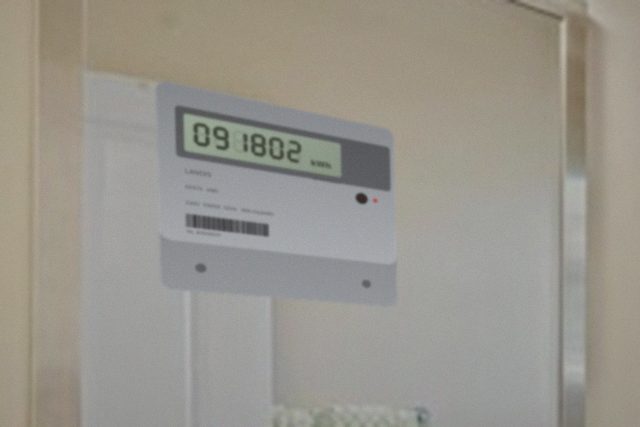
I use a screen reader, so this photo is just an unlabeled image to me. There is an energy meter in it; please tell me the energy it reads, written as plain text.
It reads 91802 kWh
